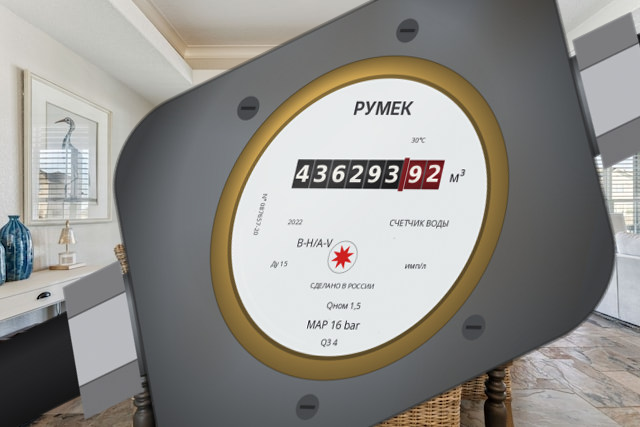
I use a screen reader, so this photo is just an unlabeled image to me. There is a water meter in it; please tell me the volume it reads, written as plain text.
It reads 436293.92 m³
